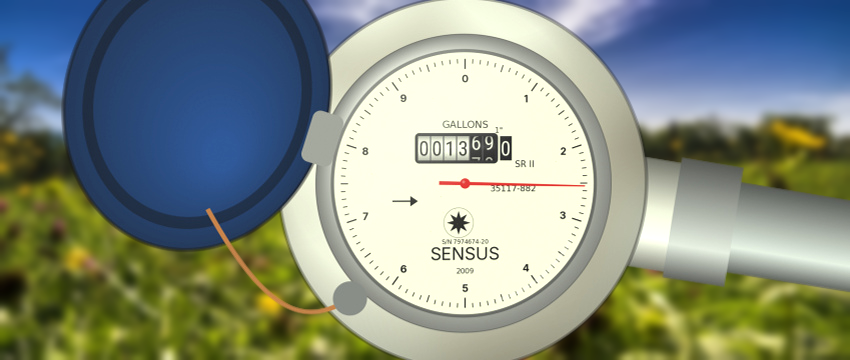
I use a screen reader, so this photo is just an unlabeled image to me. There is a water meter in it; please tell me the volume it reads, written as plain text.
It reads 13692.5 gal
